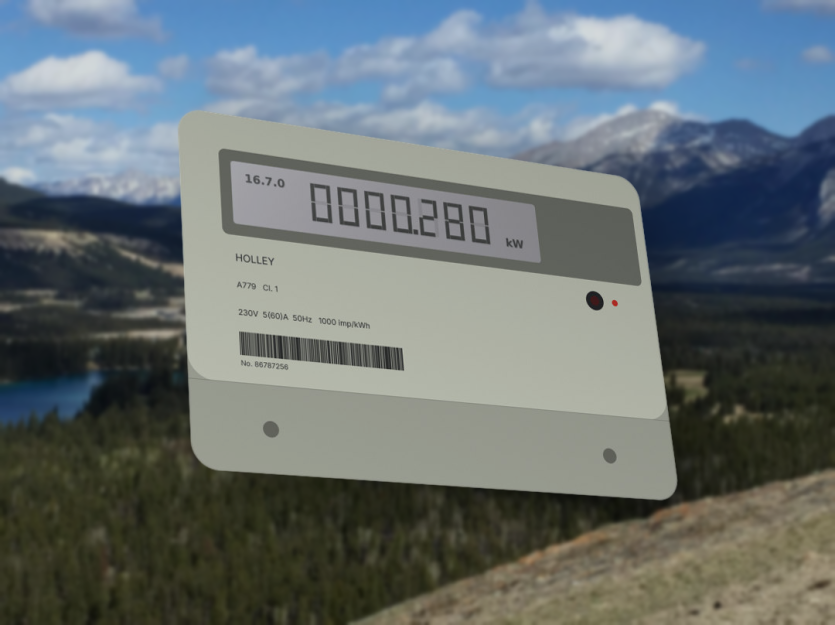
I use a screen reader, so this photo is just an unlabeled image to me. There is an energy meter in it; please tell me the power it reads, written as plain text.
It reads 0.280 kW
